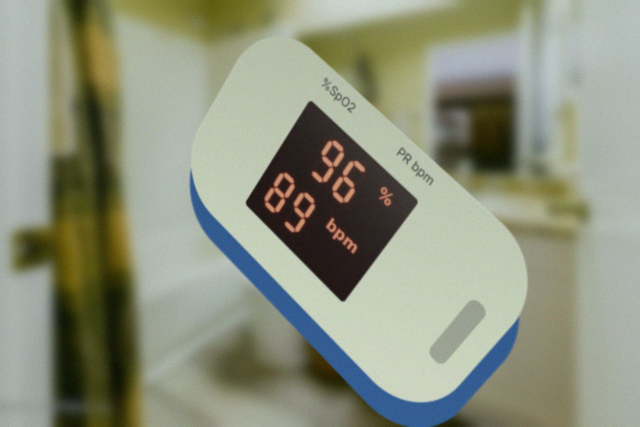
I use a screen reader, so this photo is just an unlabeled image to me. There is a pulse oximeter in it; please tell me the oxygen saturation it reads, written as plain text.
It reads 96 %
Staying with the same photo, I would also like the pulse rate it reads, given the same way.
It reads 89 bpm
